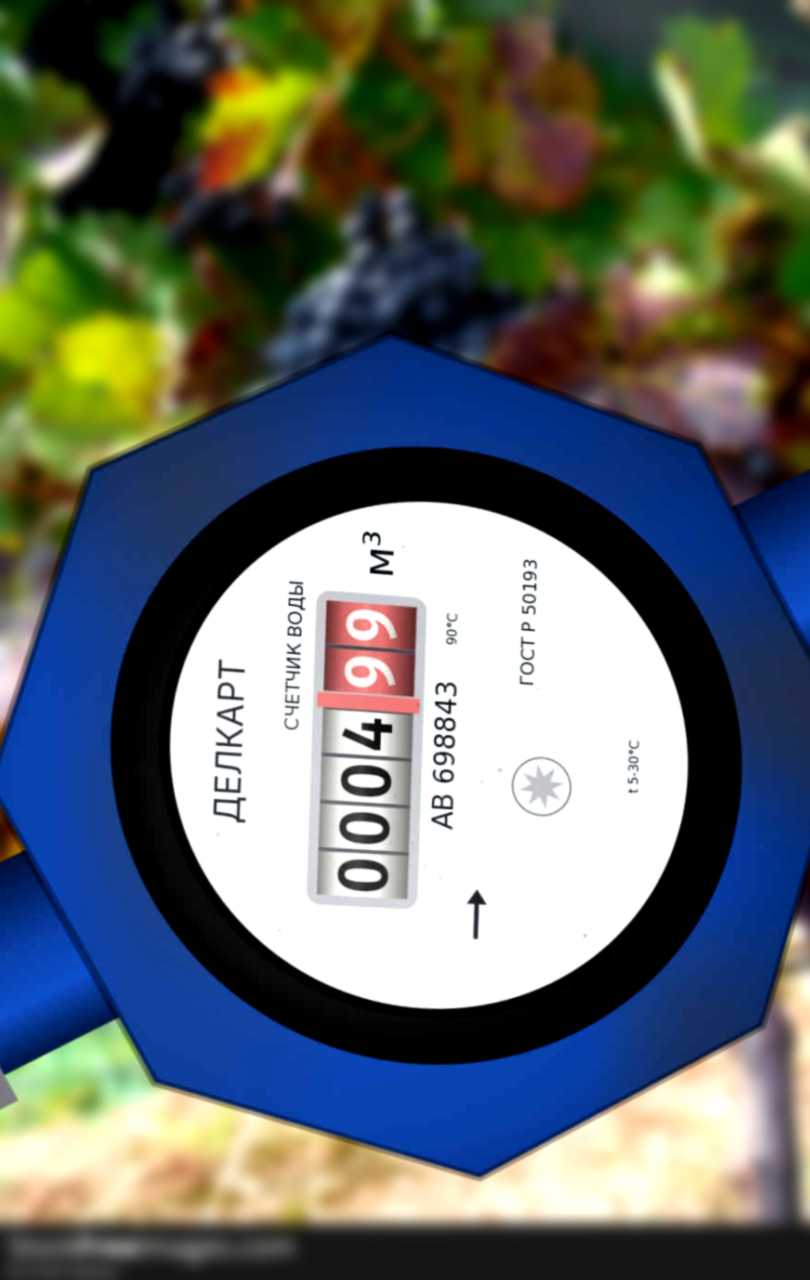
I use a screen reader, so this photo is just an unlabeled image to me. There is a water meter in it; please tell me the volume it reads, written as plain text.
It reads 4.99 m³
